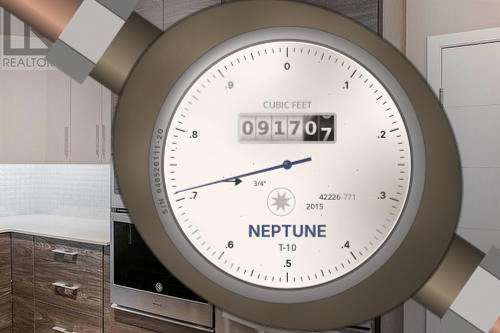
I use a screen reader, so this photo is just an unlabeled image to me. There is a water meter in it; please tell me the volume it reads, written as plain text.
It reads 91706.71 ft³
